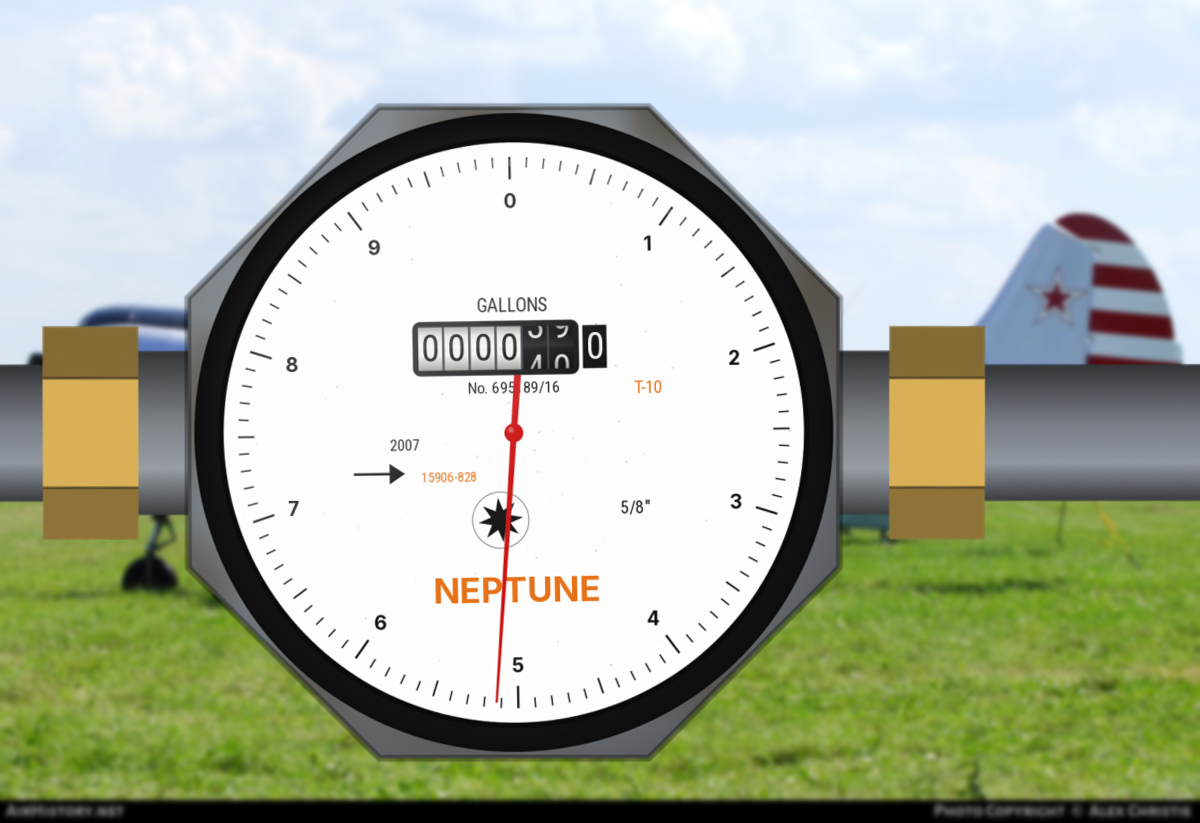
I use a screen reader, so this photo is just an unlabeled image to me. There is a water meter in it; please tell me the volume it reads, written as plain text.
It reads 395.1 gal
